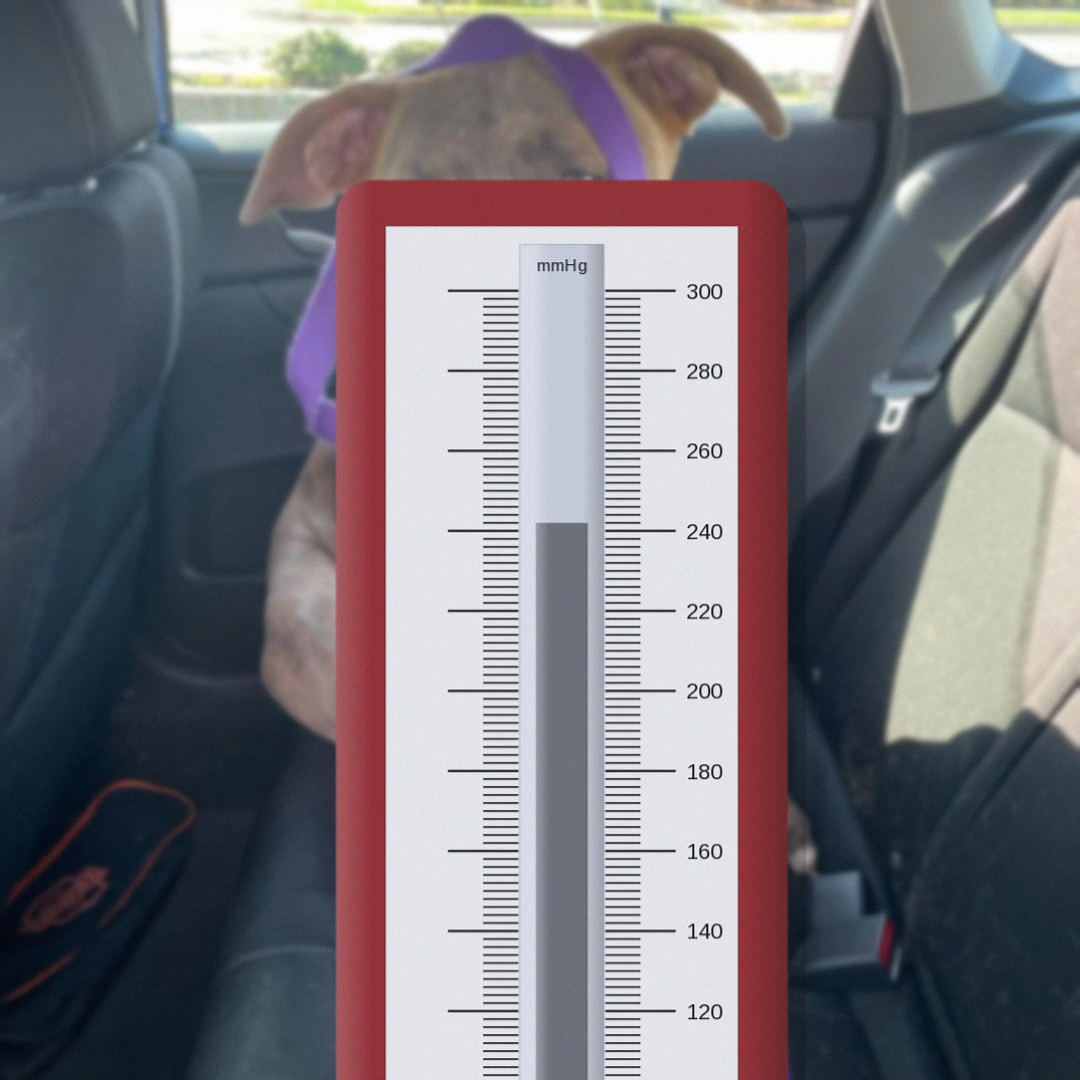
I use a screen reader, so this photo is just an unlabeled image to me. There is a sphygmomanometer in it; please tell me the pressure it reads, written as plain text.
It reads 242 mmHg
